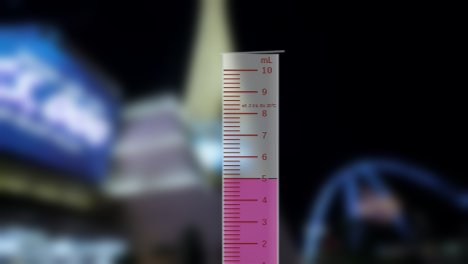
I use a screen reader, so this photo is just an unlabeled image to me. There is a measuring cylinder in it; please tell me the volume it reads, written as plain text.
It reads 5 mL
